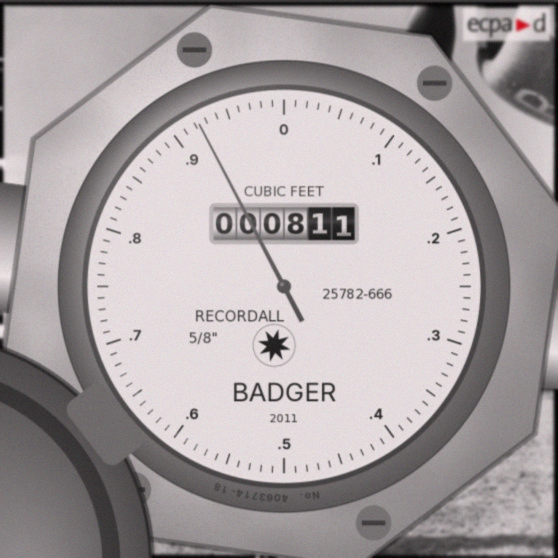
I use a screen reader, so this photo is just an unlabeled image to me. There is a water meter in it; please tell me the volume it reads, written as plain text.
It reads 810.92 ft³
